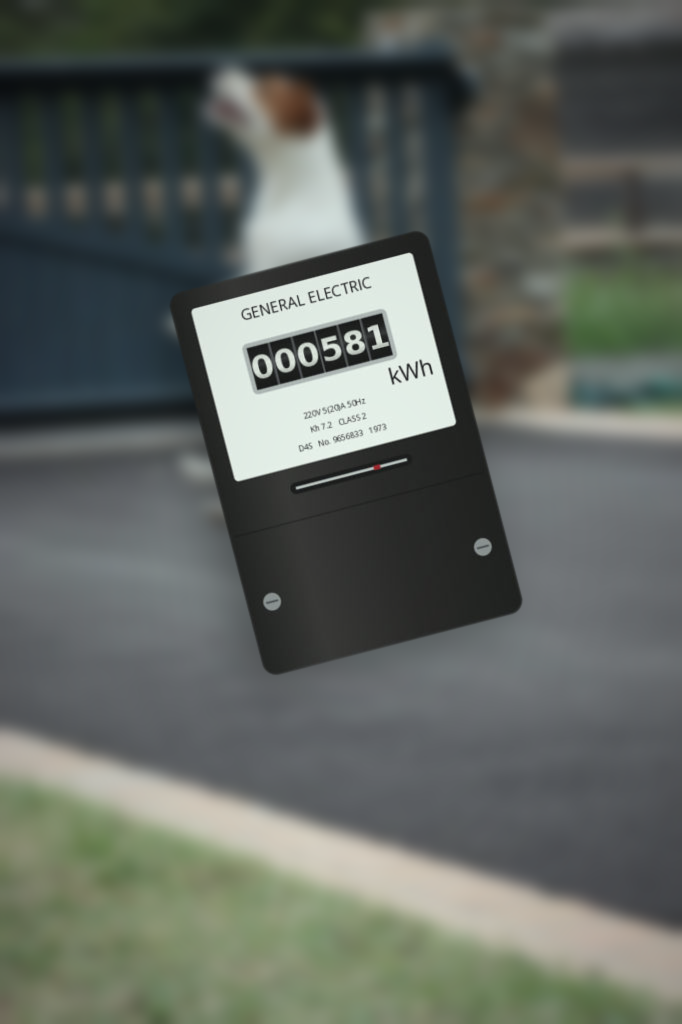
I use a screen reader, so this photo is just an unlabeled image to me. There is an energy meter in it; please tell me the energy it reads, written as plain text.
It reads 581 kWh
